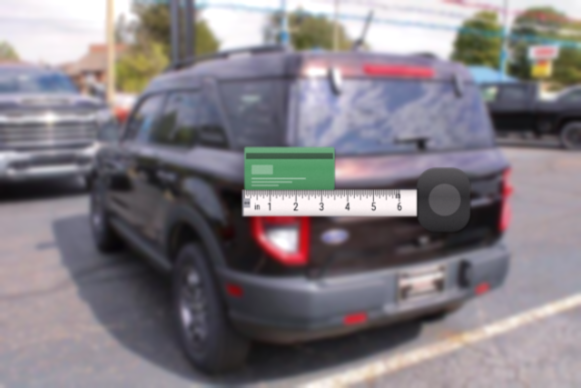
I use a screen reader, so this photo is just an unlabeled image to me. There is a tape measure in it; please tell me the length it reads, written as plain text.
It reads 3.5 in
